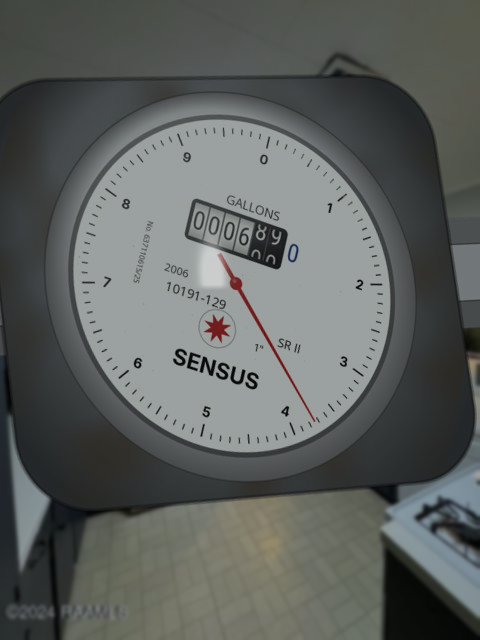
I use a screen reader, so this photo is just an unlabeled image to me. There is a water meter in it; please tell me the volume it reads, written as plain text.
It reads 6893.7 gal
